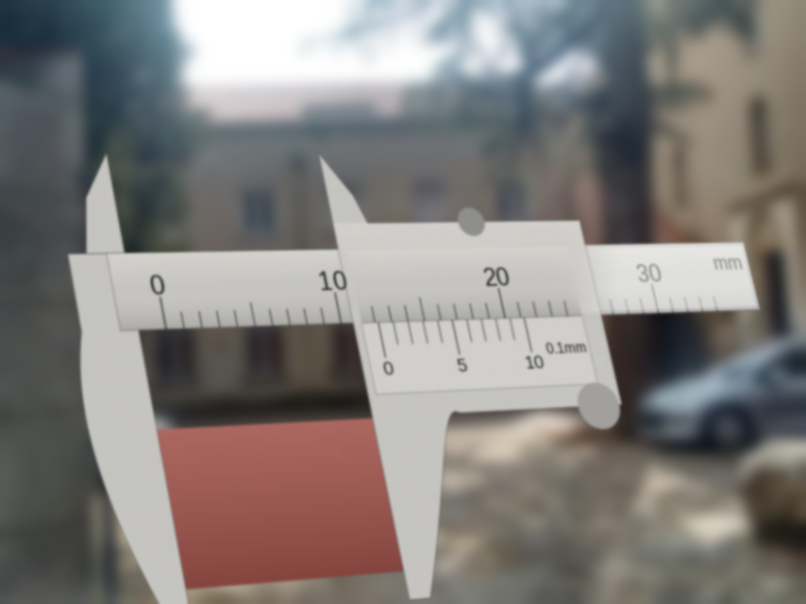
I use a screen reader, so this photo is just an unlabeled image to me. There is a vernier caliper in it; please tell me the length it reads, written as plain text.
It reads 12.2 mm
